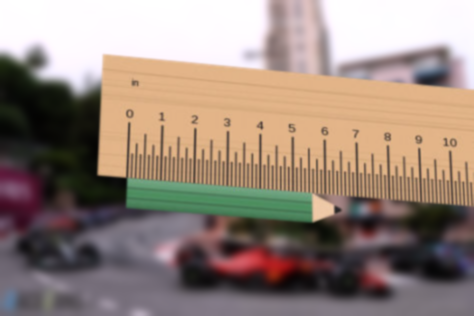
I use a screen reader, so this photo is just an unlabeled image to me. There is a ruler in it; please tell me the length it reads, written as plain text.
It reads 6.5 in
